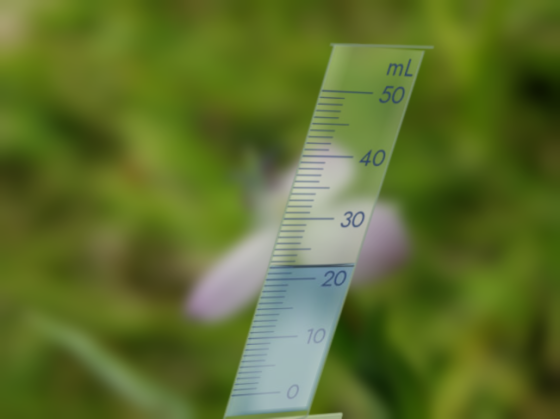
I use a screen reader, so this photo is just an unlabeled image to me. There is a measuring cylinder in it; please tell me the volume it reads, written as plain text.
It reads 22 mL
